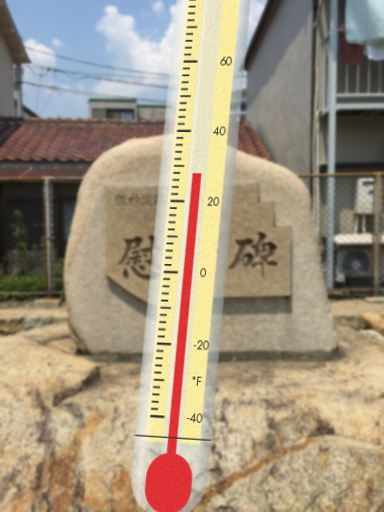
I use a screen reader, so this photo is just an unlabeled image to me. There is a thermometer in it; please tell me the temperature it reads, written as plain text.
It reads 28 °F
